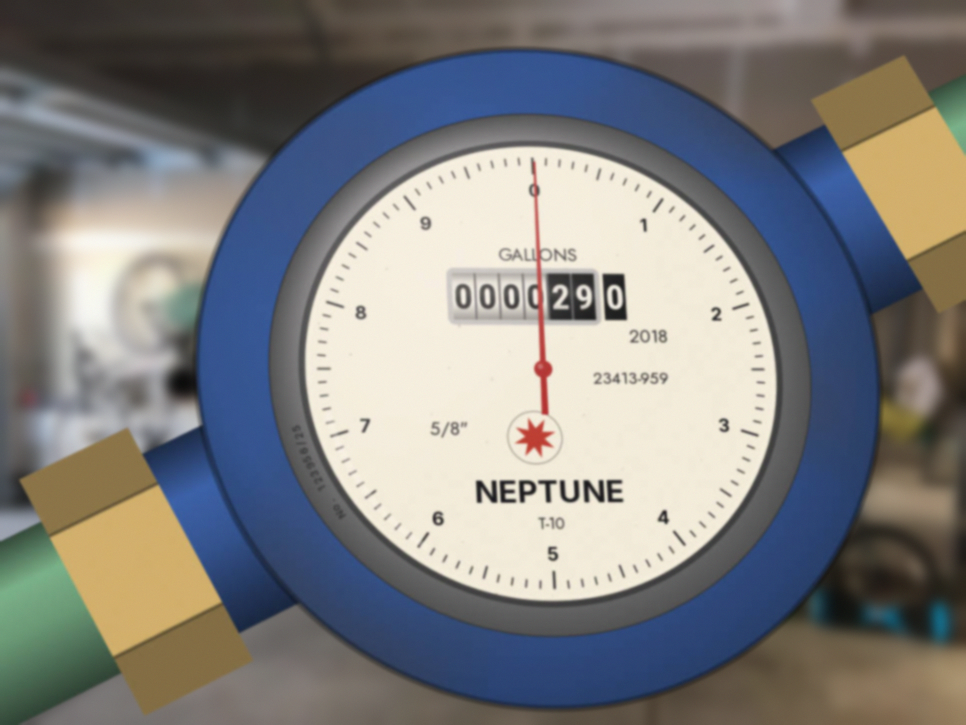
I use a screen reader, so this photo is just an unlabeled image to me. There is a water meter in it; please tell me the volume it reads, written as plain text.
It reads 290.0 gal
